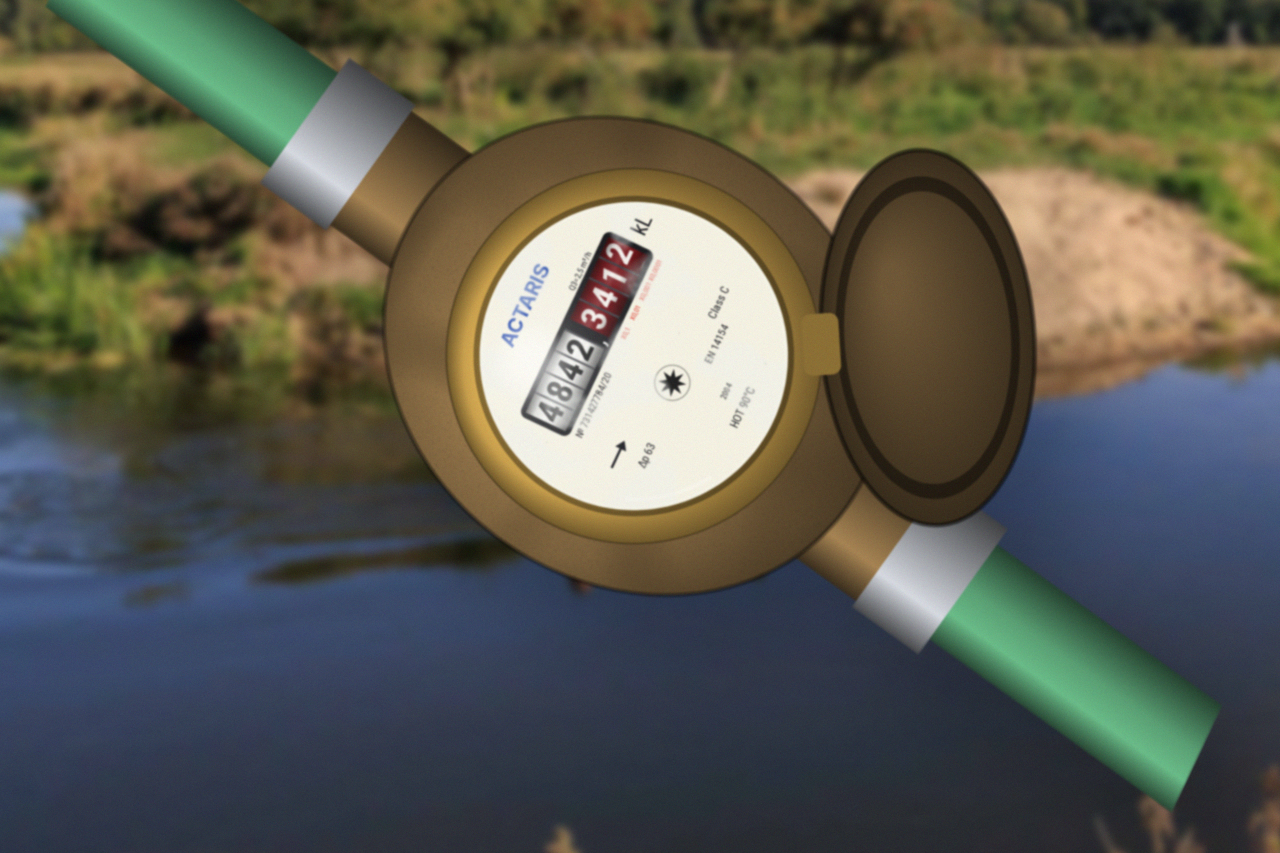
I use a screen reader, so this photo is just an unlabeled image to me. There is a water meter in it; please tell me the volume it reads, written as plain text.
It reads 4842.3412 kL
